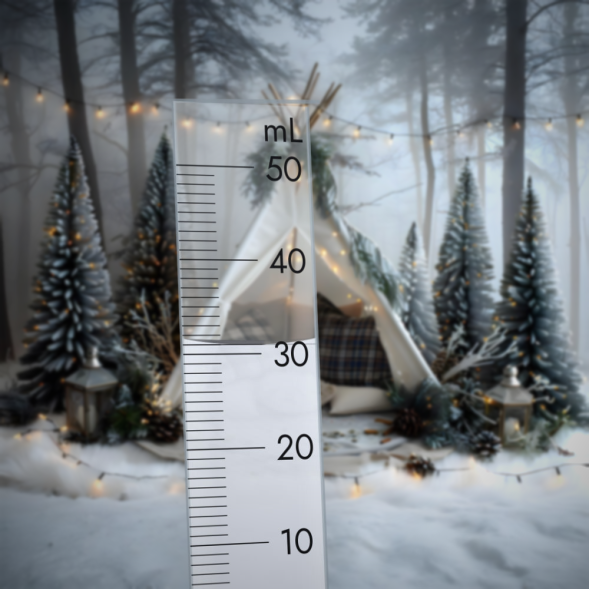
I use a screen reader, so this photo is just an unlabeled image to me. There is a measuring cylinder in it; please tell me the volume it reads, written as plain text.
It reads 31 mL
